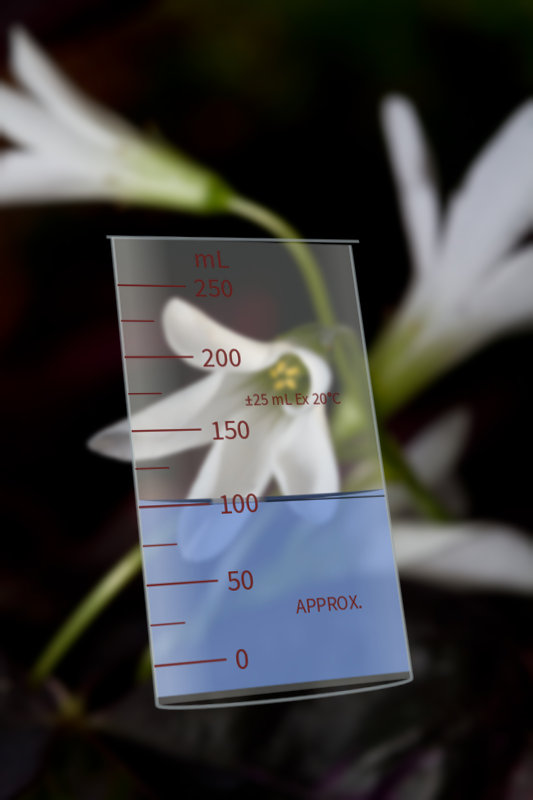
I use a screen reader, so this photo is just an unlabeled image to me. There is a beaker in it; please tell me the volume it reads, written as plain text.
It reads 100 mL
